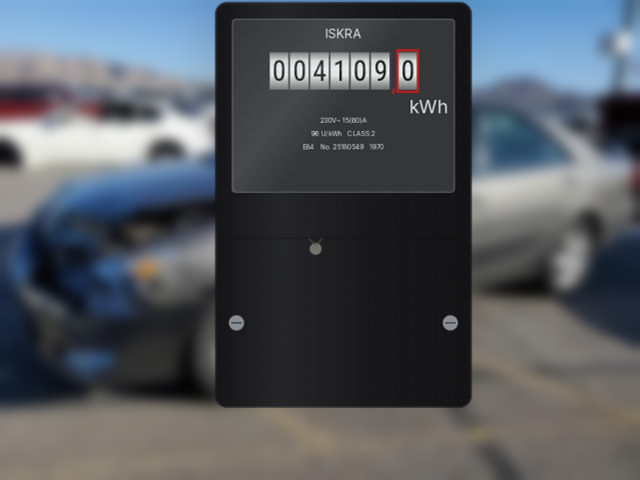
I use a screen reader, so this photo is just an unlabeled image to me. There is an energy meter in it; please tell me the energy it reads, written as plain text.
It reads 4109.0 kWh
